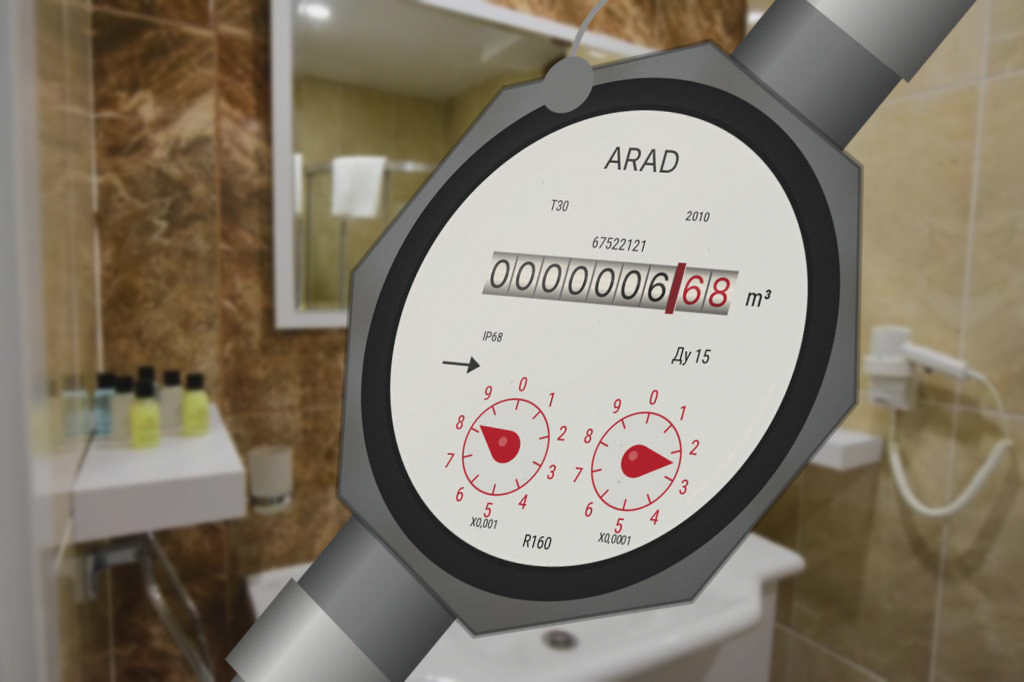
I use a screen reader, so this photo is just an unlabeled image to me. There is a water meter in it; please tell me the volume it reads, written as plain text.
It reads 6.6882 m³
